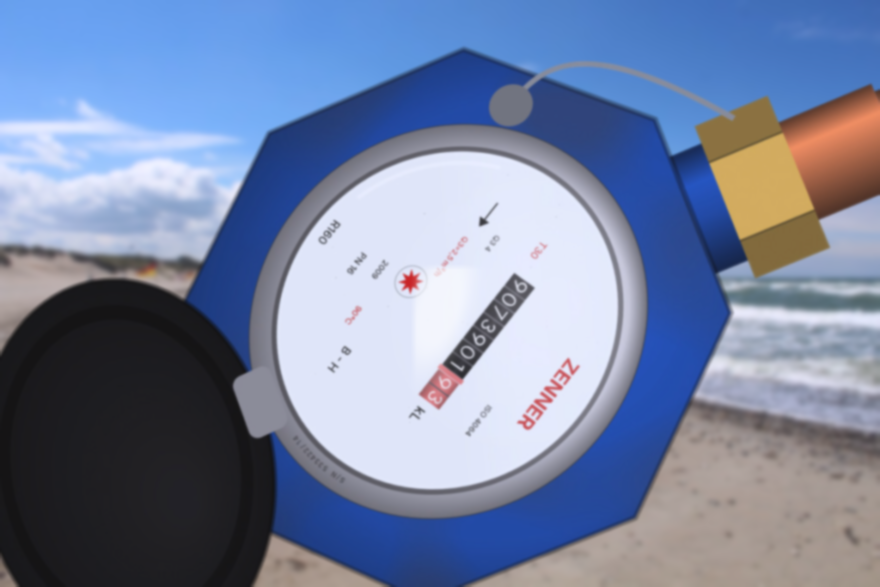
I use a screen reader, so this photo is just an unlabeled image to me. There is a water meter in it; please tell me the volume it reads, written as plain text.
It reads 9073901.93 kL
